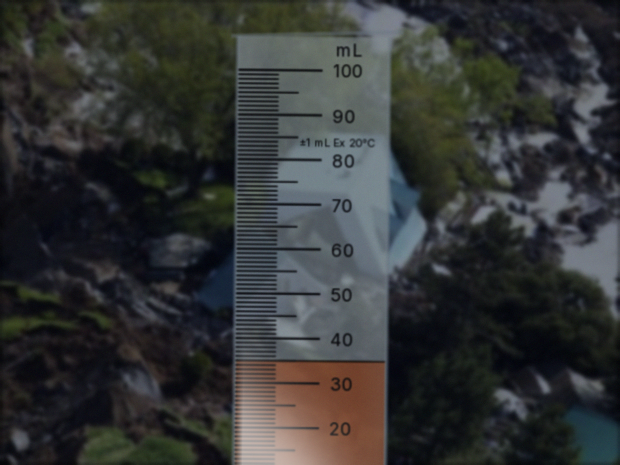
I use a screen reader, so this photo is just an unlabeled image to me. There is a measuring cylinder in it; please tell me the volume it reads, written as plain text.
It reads 35 mL
